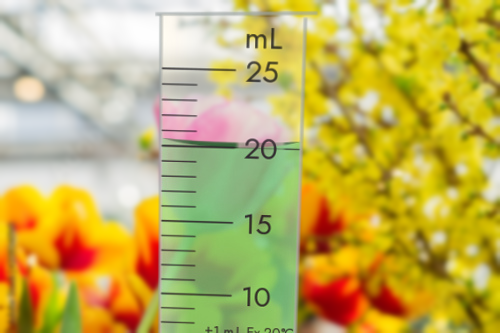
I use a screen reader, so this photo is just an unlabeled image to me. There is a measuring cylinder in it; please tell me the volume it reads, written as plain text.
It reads 20 mL
